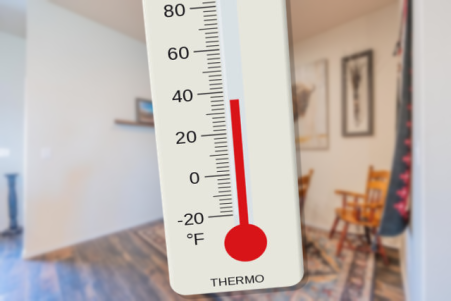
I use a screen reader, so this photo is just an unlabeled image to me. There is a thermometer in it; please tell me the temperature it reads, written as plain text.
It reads 36 °F
